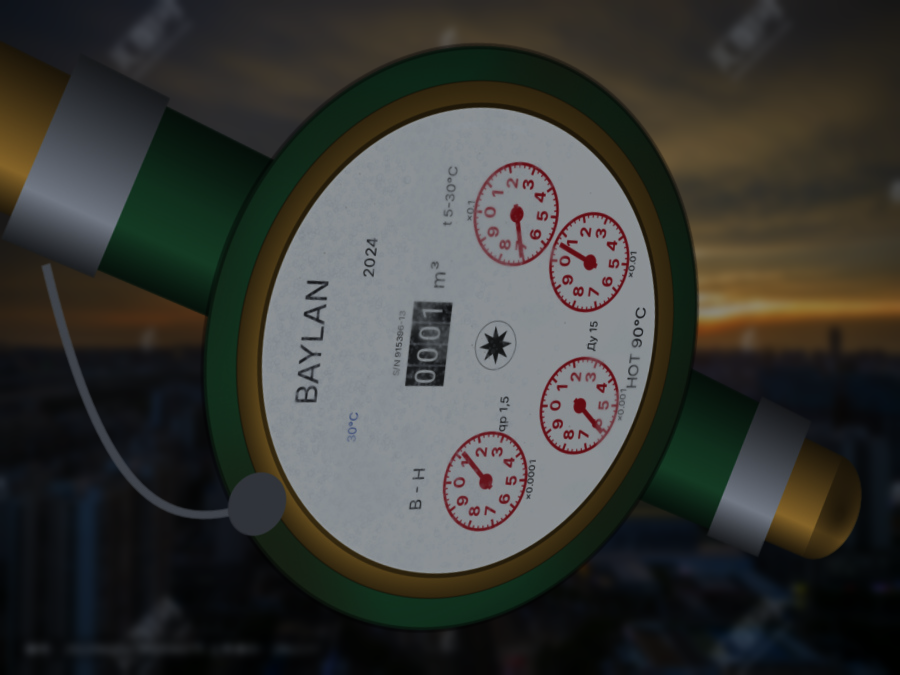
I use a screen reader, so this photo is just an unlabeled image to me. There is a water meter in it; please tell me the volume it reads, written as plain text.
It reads 1.7061 m³
